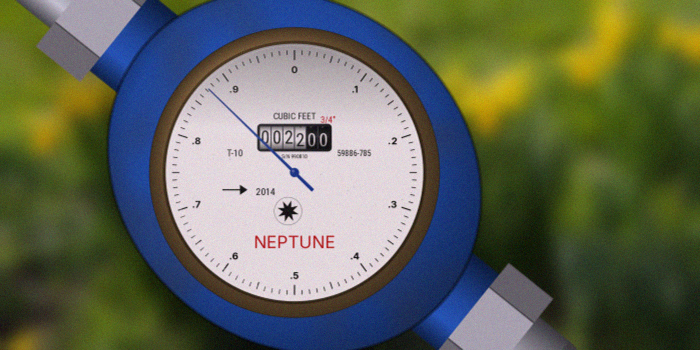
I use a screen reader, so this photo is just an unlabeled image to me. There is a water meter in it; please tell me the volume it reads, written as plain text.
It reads 2199.87 ft³
